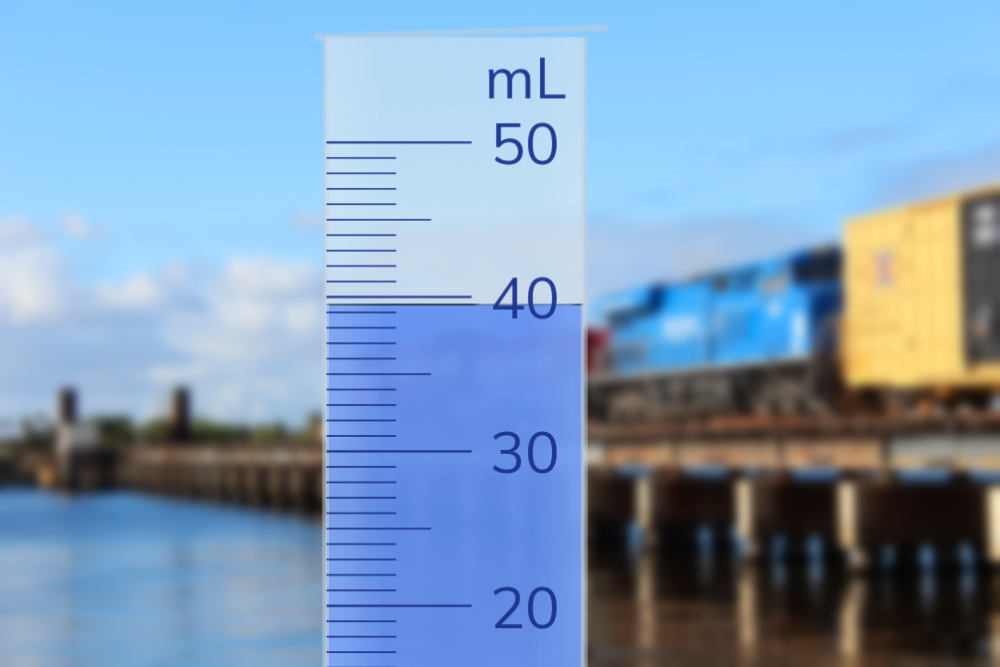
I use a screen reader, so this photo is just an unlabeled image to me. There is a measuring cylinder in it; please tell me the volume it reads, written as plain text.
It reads 39.5 mL
